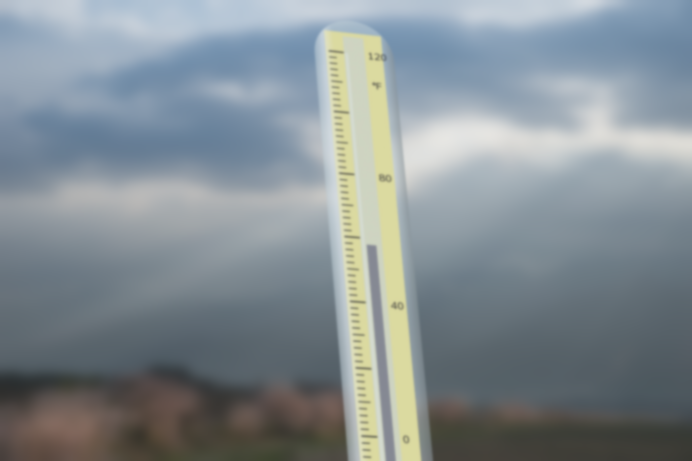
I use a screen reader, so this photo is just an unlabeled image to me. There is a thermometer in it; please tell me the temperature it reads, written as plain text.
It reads 58 °F
